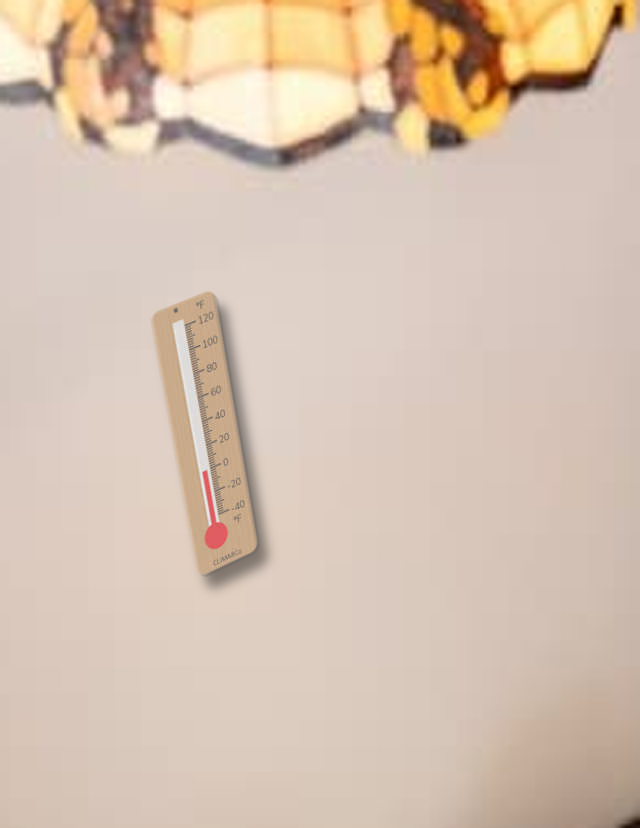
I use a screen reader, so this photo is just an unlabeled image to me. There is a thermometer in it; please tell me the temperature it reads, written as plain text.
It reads 0 °F
